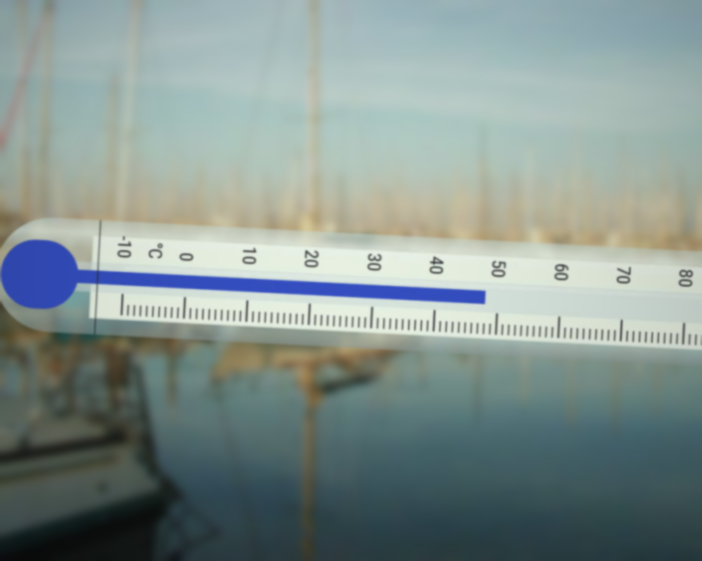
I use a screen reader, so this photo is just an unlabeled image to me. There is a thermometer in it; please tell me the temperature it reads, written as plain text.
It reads 48 °C
